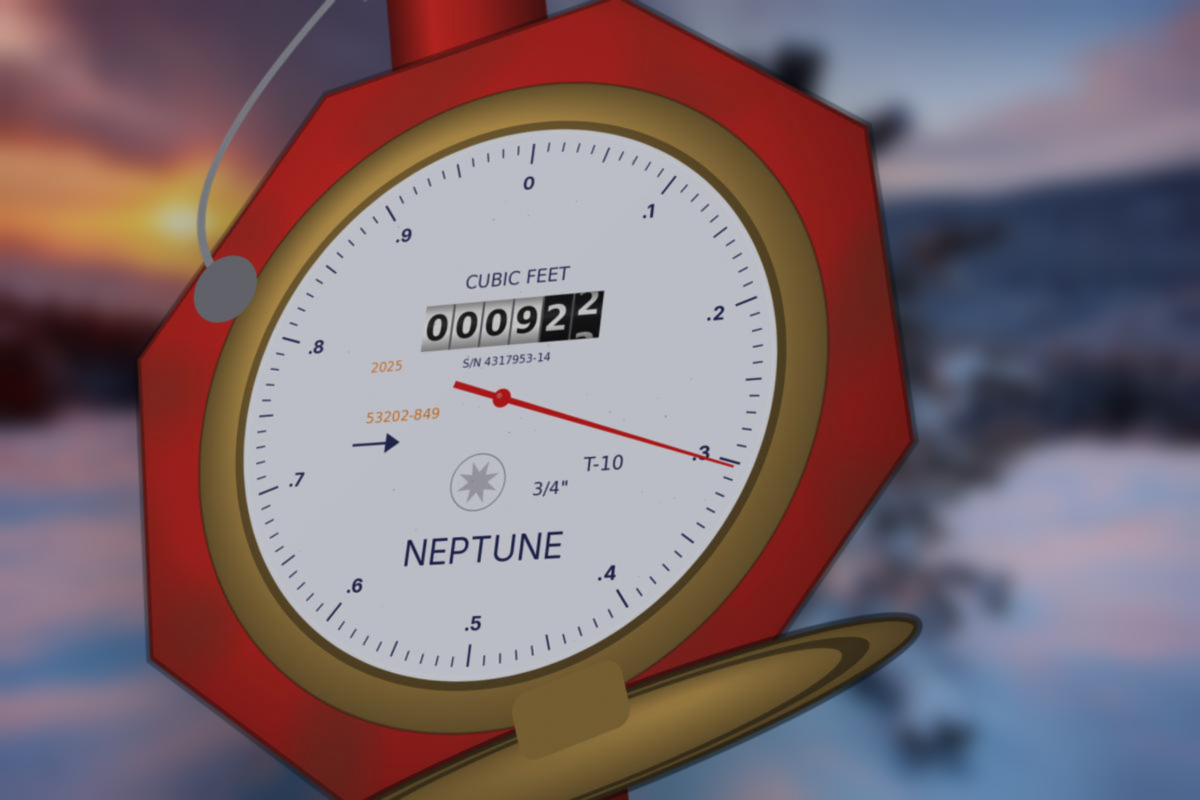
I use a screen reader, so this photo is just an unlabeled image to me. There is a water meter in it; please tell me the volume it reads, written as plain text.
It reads 922.30 ft³
